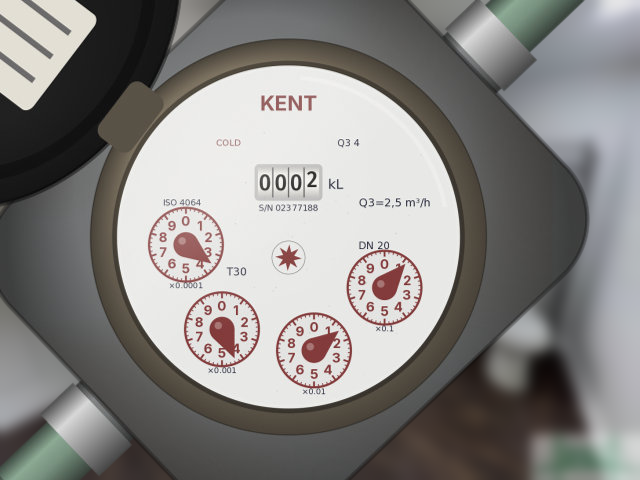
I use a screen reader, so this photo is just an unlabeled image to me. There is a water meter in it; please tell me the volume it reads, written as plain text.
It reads 2.1143 kL
